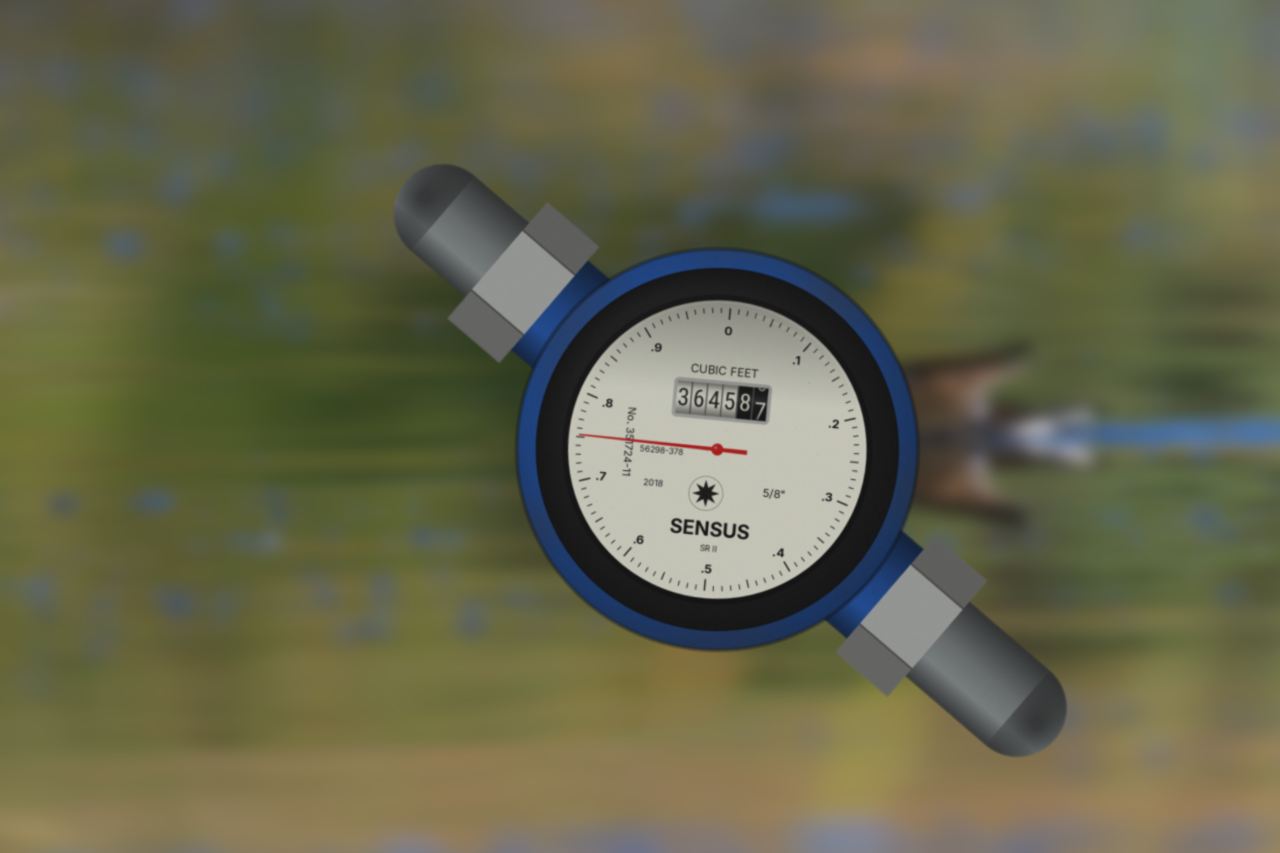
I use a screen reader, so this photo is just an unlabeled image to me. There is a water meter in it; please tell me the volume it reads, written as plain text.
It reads 364586.75 ft³
